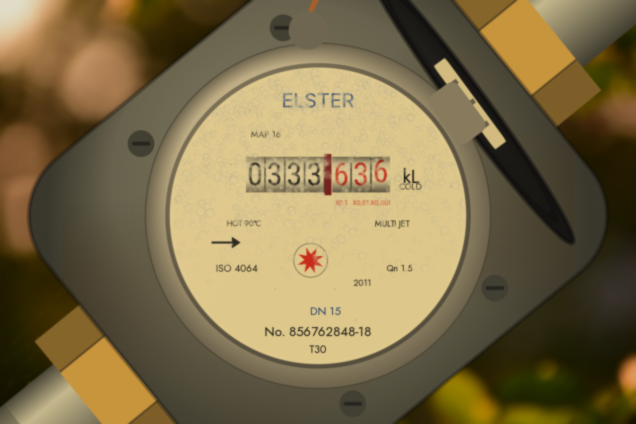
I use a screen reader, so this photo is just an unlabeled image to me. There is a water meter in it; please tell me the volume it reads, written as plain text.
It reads 333.636 kL
